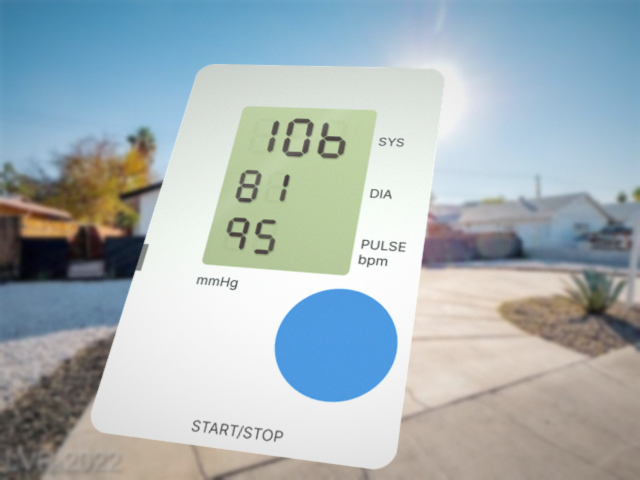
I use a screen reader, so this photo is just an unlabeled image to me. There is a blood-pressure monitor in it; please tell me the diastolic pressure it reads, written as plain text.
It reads 81 mmHg
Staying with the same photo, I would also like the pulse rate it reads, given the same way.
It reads 95 bpm
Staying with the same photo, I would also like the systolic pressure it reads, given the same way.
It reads 106 mmHg
